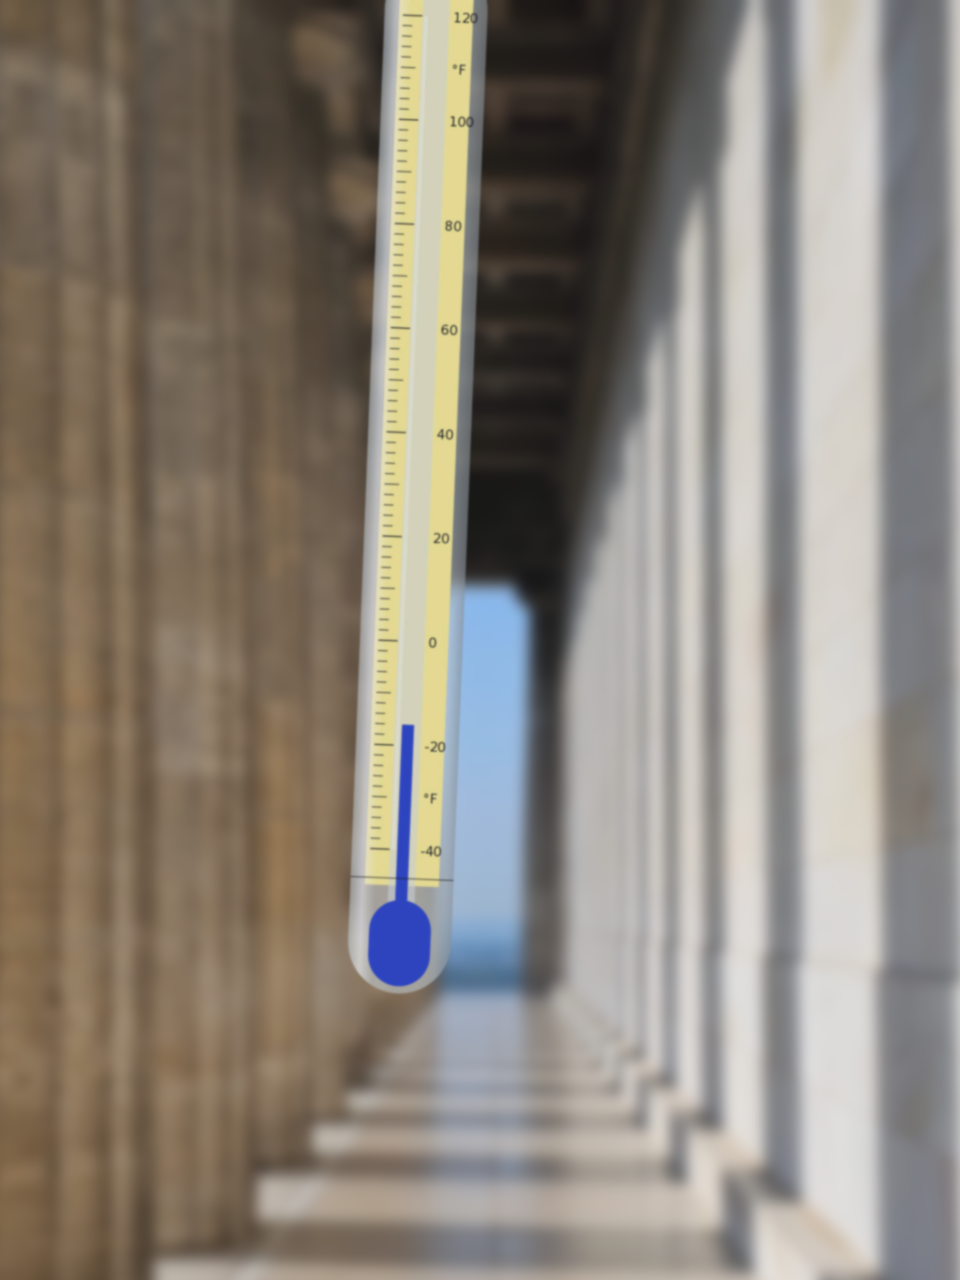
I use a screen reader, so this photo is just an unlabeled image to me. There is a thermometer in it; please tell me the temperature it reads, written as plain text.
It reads -16 °F
